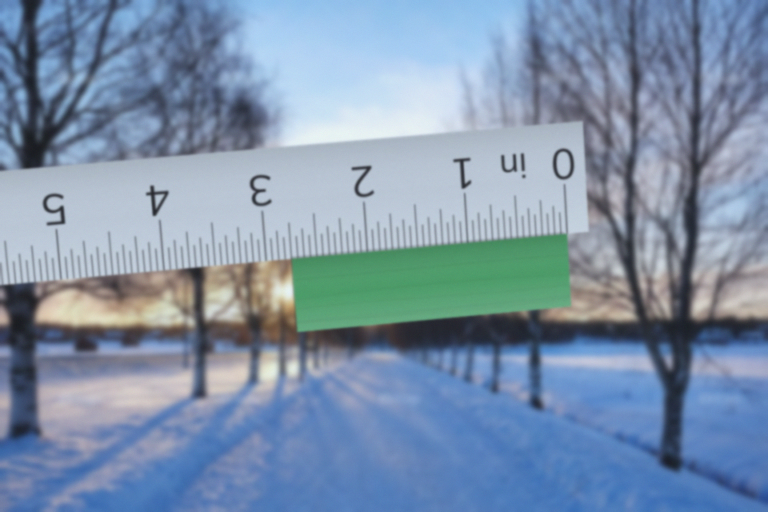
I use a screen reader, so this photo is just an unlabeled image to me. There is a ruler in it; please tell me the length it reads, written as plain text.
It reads 2.75 in
